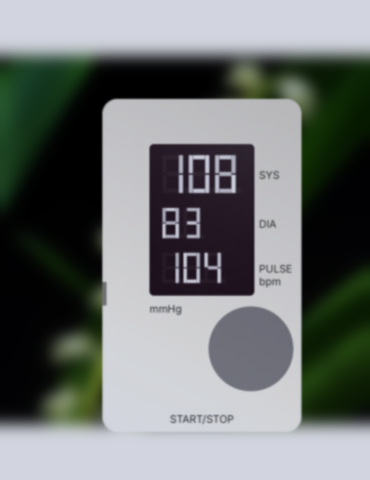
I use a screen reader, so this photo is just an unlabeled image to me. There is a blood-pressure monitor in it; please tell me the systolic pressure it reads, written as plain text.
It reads 108 mmHg
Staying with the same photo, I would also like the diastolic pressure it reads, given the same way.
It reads 83 mmHg
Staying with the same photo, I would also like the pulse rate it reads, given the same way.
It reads 104 bpm
